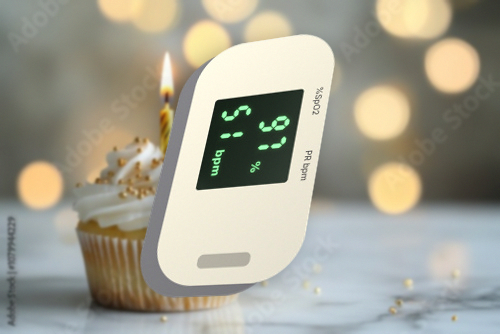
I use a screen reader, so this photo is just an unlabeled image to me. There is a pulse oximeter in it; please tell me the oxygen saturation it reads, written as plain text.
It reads 97 %
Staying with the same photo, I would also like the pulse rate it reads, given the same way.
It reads 51 bpm
